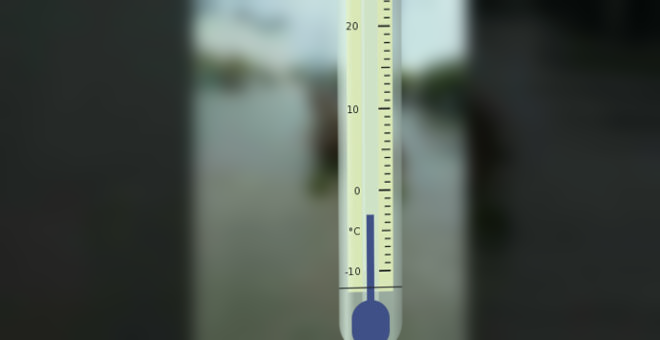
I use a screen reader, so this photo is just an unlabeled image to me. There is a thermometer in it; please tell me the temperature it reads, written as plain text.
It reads -3 °C
